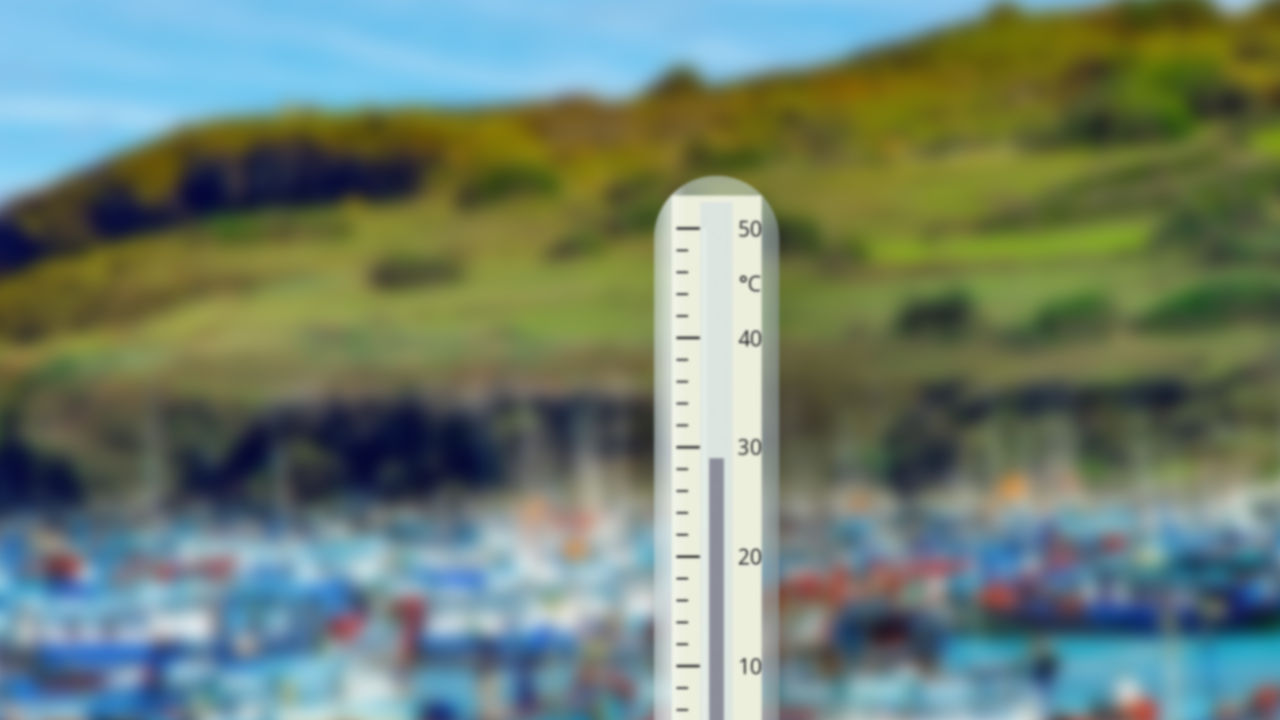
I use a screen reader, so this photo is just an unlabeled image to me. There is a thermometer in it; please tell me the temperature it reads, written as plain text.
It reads 29 °C
